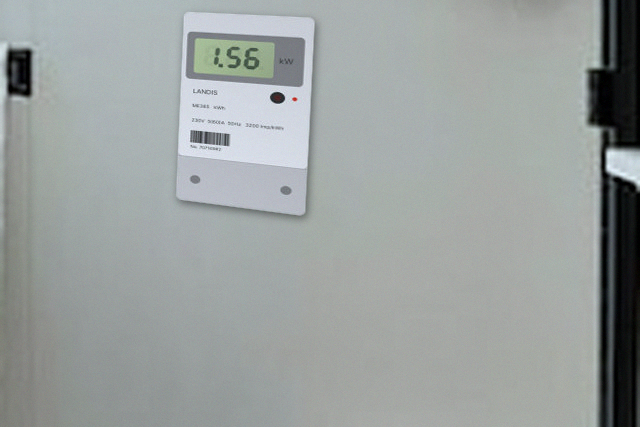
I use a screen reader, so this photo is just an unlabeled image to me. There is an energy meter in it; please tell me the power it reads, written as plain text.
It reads 1.56 kW
